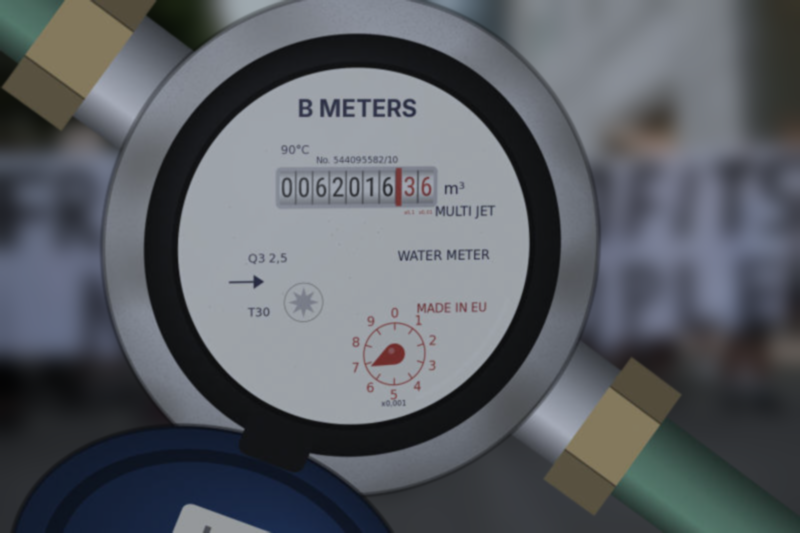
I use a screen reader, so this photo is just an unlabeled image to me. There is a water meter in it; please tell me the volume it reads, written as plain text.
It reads 62016.366 m³
